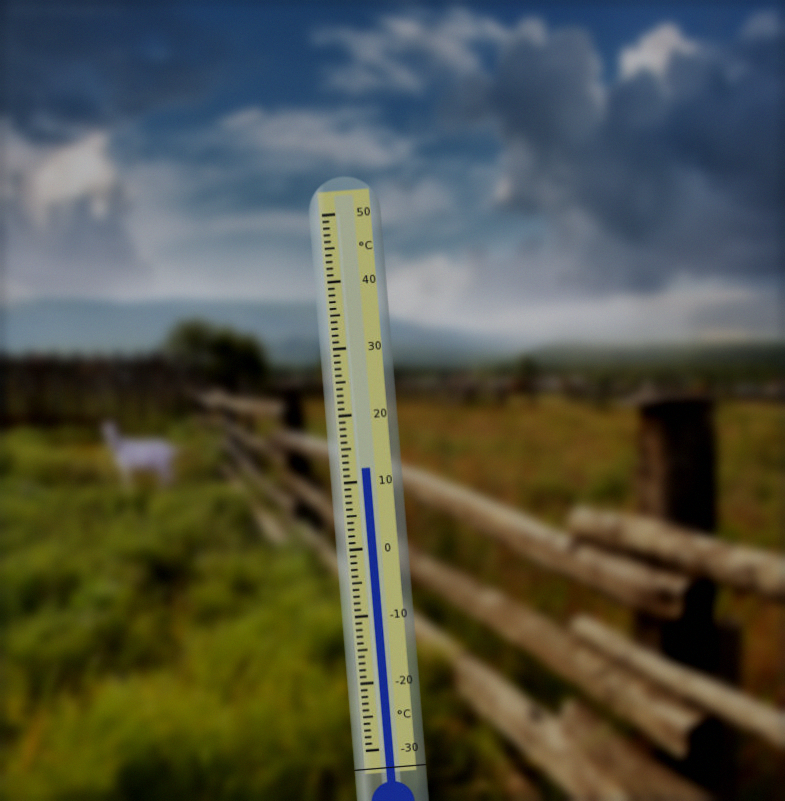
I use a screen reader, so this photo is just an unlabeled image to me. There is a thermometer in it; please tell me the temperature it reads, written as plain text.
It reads 12 °C
